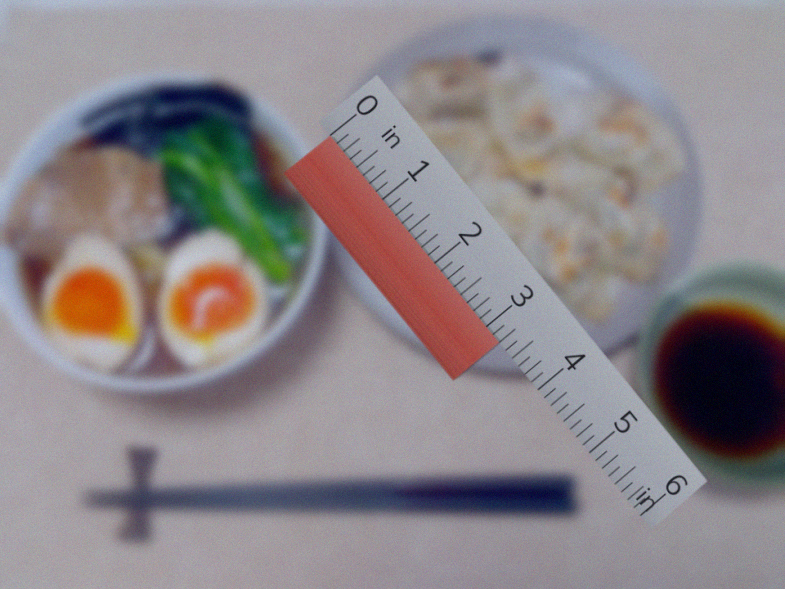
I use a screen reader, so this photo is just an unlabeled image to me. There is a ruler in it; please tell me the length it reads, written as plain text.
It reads 3.25 in
